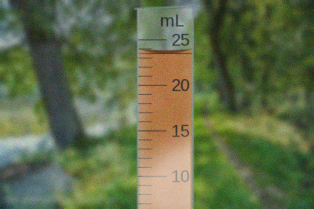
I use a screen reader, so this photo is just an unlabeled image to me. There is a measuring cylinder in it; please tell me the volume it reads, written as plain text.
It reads 23.5 mL
